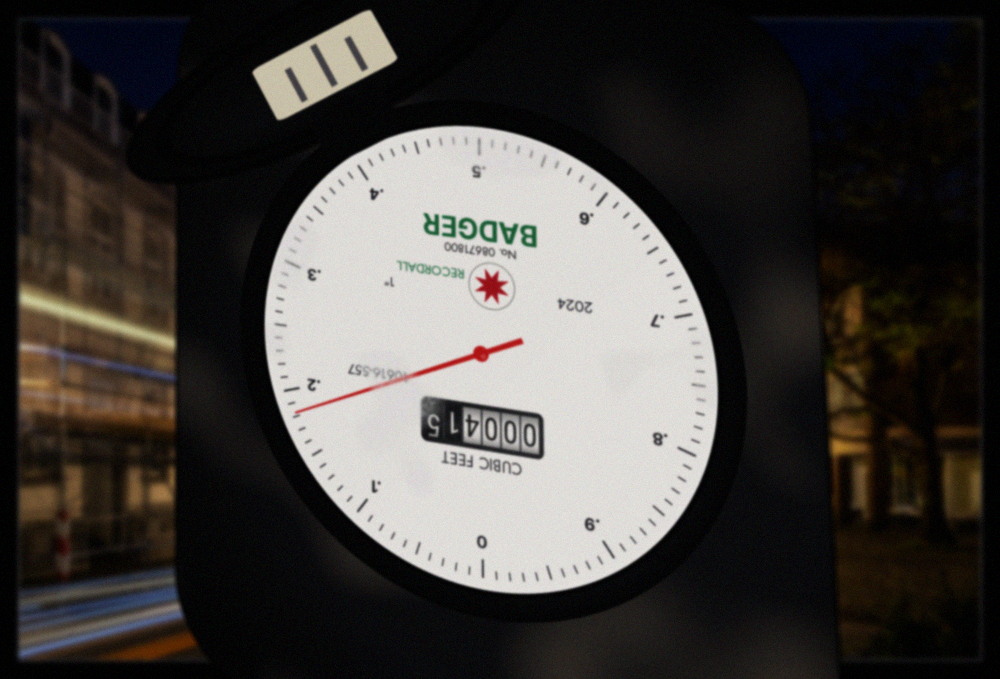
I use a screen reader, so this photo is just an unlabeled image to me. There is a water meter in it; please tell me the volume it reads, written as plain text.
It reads 415.18 ft³
